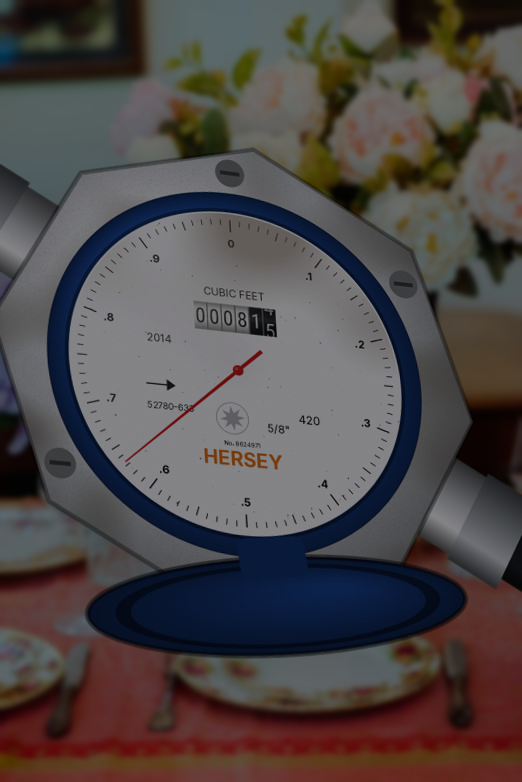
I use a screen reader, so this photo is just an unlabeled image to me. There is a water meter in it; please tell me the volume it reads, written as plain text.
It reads 814.63 ft³
